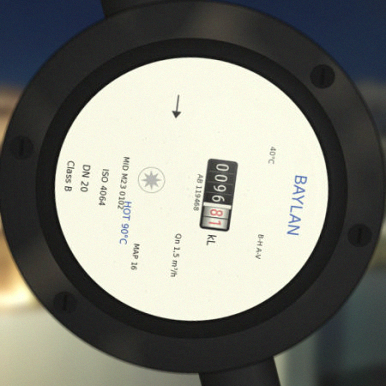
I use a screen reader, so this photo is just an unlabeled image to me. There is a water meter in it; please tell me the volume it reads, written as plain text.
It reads 96.81 kL
